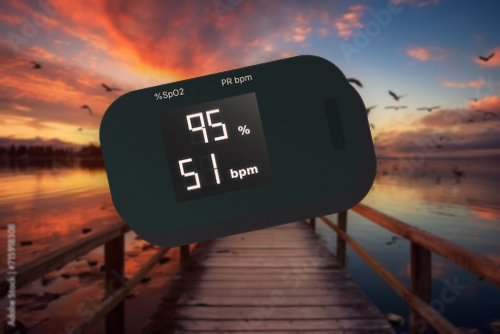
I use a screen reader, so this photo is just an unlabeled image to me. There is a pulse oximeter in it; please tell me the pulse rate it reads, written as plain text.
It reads 51 bpm
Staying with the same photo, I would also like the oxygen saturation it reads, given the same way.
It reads 95 %
